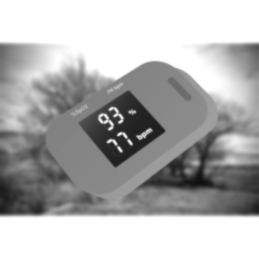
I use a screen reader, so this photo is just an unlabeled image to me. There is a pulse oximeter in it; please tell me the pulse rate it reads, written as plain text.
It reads 77 bpm
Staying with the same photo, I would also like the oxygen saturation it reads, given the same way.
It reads 93 %
